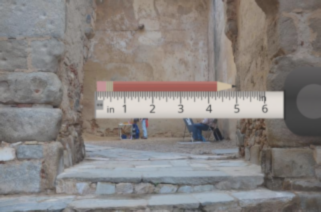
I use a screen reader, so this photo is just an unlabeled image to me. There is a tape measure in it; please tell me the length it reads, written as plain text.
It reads 5 in
